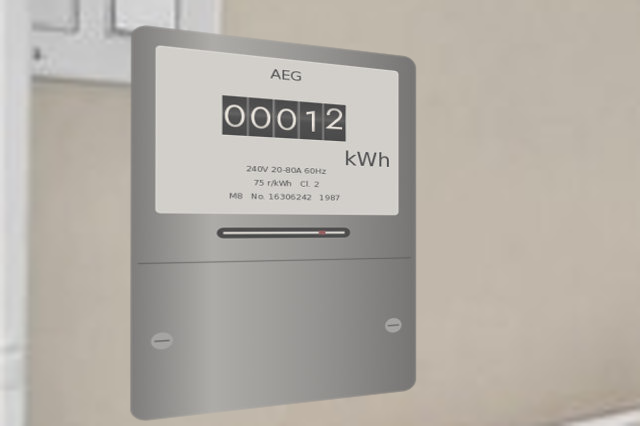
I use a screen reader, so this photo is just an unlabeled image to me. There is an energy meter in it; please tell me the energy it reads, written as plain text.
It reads 12 kWh
